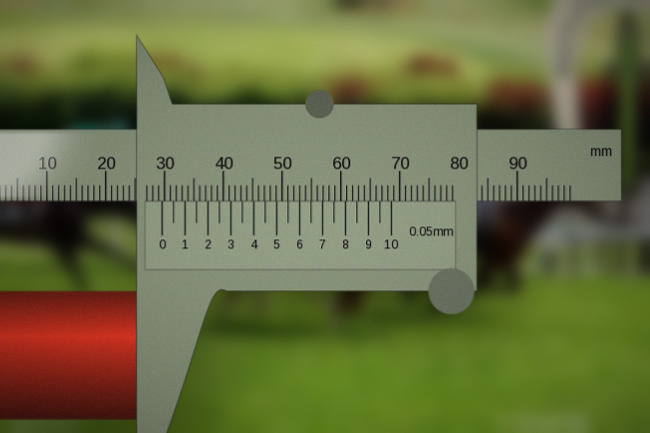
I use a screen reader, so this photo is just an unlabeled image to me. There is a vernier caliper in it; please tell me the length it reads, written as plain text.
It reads 29.6 mm
